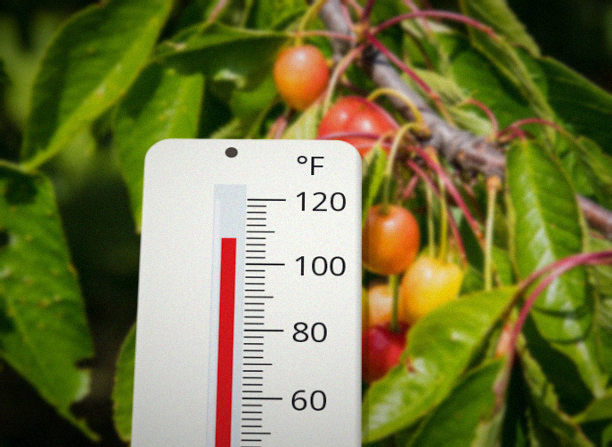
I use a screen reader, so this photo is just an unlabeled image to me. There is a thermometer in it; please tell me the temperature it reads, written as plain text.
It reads 108 °F
